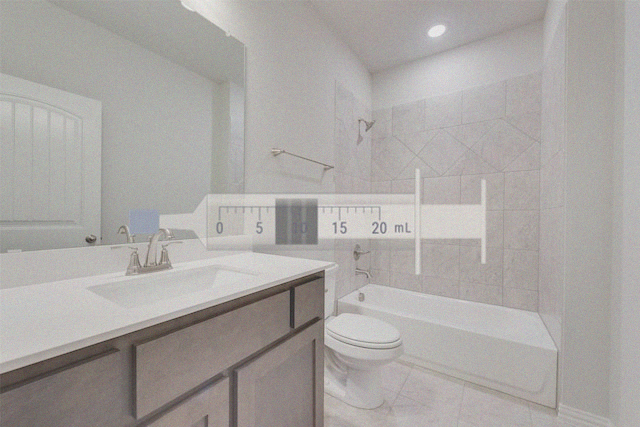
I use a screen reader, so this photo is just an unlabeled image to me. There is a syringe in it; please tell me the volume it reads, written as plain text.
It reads 7 mL
